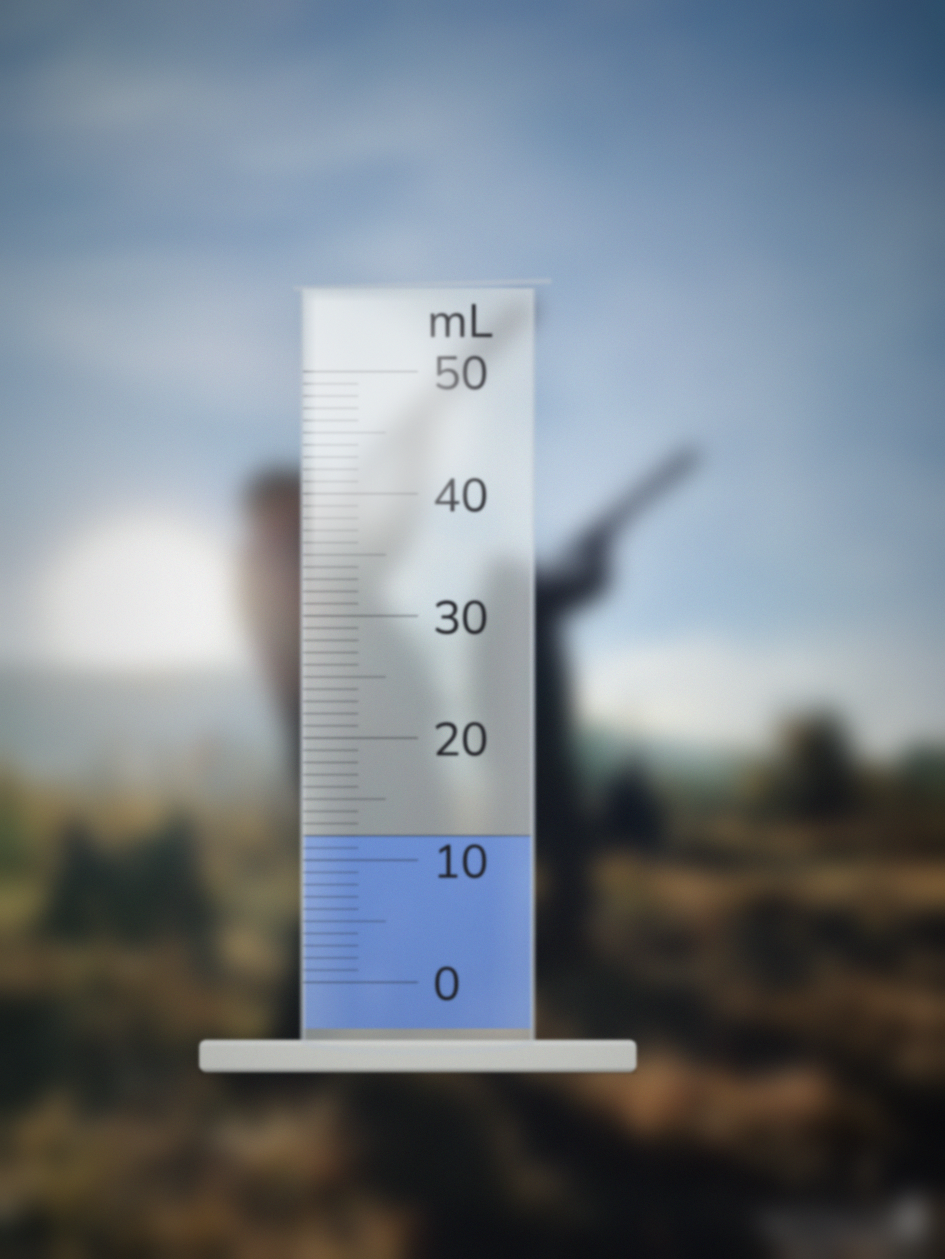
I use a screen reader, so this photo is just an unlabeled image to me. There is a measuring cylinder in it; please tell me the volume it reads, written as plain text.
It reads 12 mL
